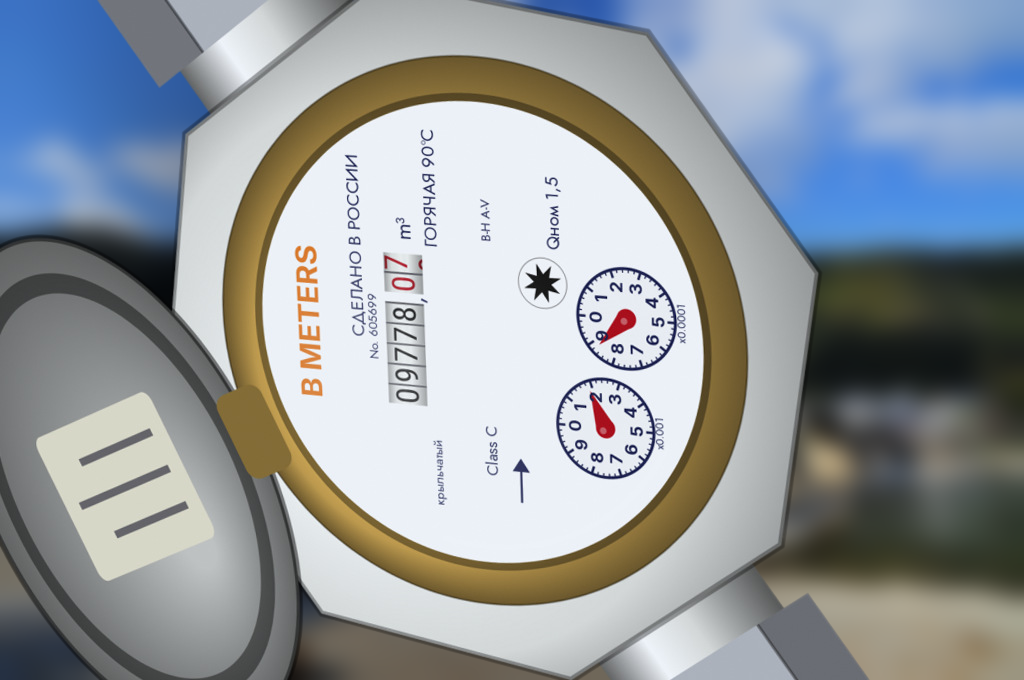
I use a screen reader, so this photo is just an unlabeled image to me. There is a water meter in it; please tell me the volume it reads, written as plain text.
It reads 9778.0718 m³
